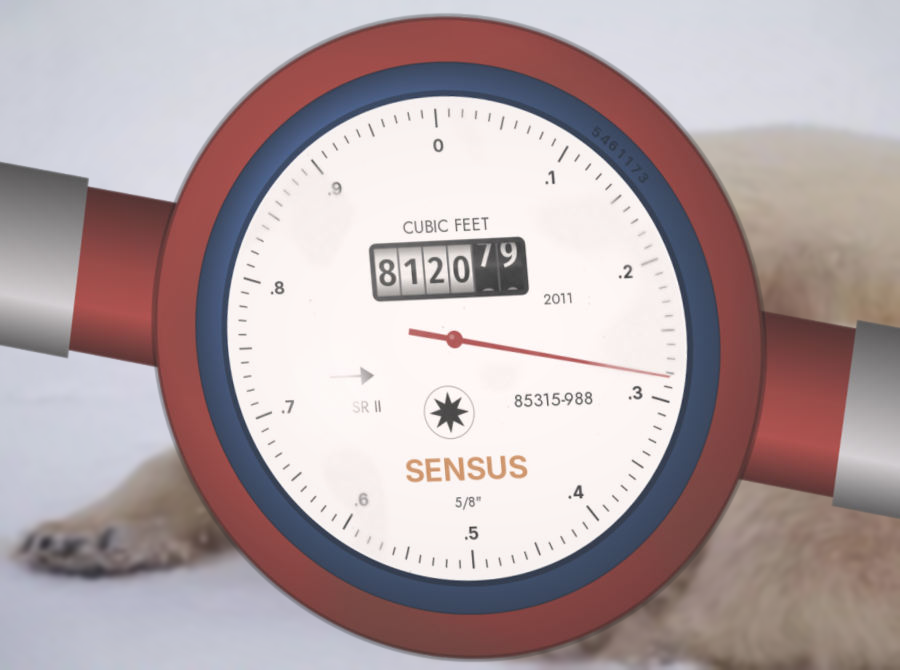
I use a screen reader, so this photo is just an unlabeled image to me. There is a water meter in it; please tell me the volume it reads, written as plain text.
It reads 812079.28 ft³
